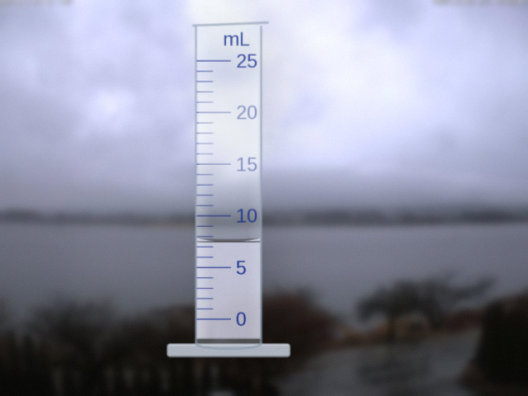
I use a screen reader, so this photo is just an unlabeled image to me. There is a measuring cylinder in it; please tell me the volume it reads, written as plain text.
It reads 7.5 mL
